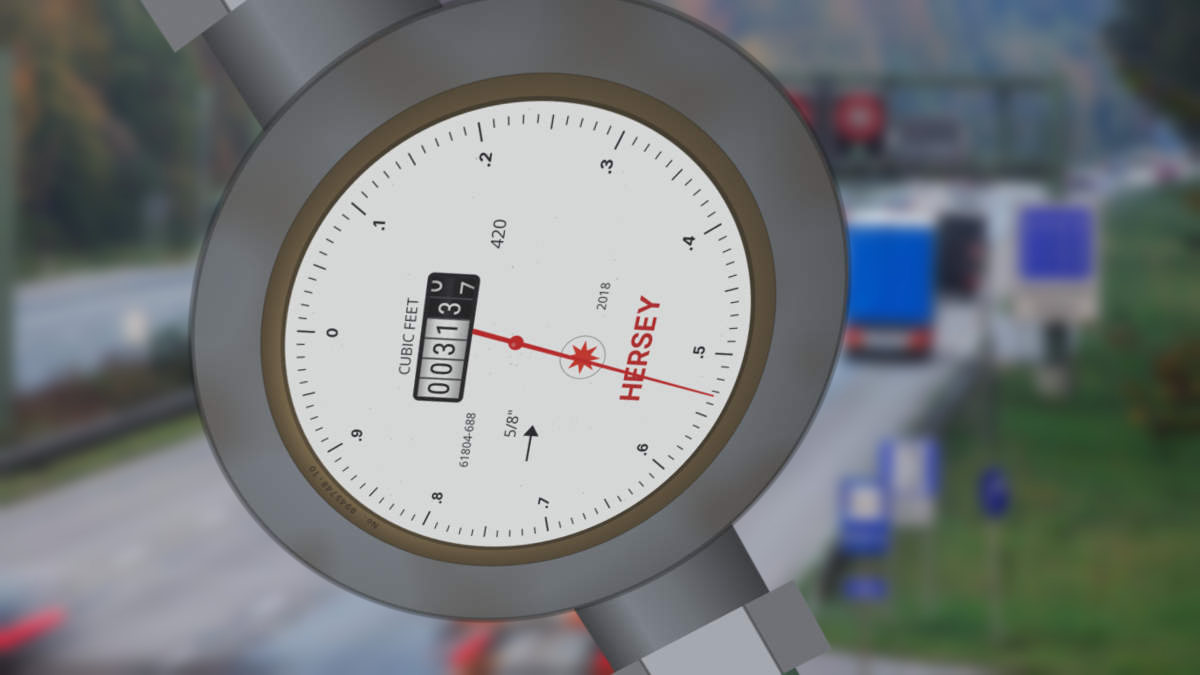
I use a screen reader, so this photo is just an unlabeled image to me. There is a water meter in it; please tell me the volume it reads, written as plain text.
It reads 3136.53 ft³
